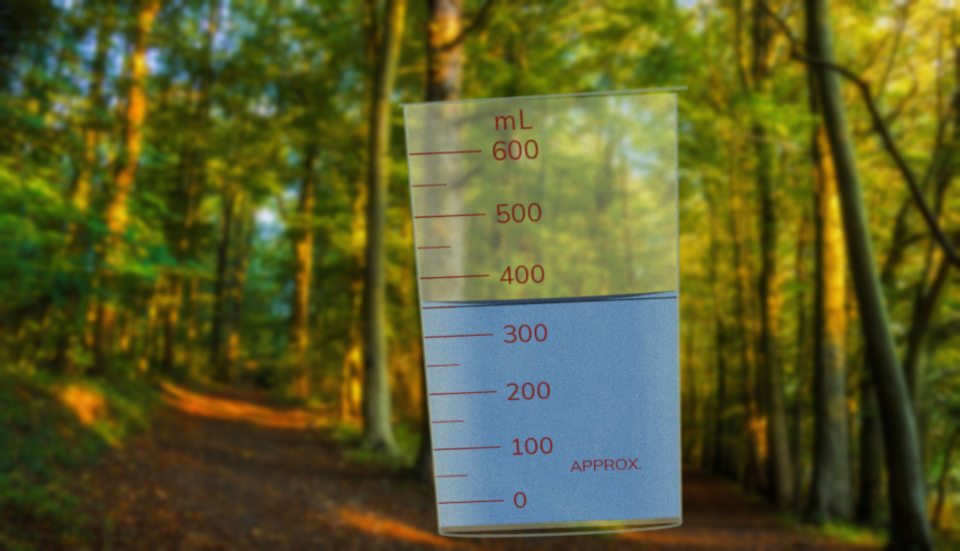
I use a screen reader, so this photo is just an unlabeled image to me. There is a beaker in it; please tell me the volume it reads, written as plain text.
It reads 350 mL
